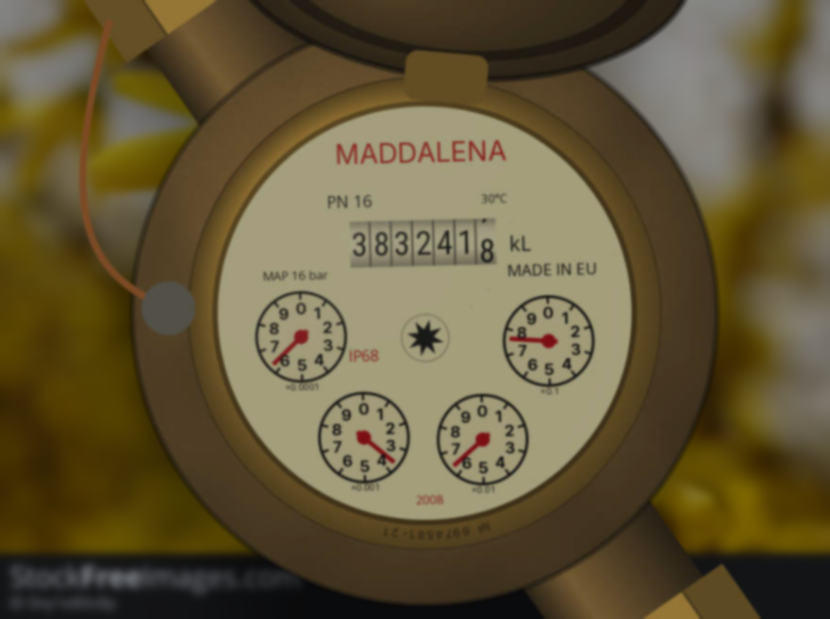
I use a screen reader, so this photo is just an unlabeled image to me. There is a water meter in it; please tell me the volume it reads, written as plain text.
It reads 3832417.7636 kL
